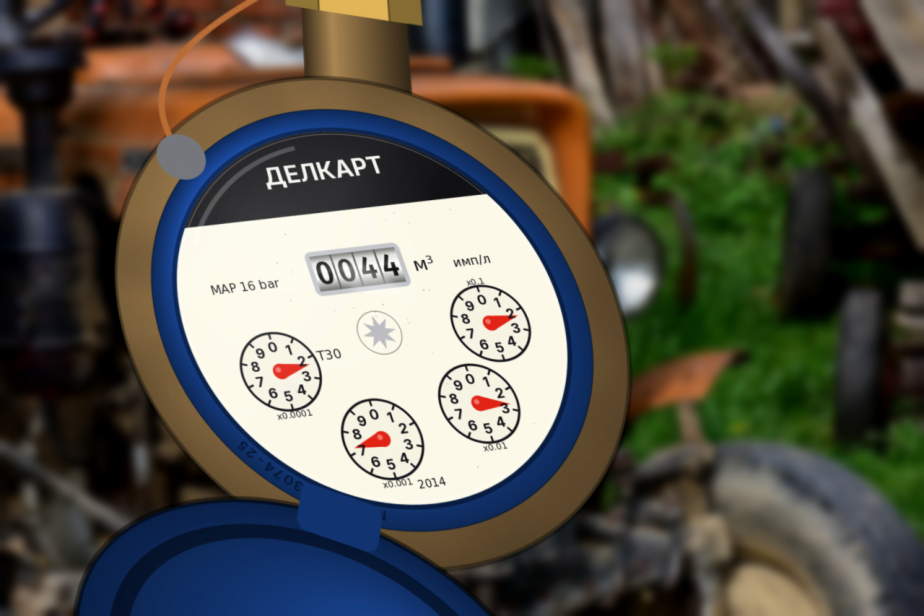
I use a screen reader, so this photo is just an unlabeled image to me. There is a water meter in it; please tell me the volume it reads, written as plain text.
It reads 44.2272 m³
